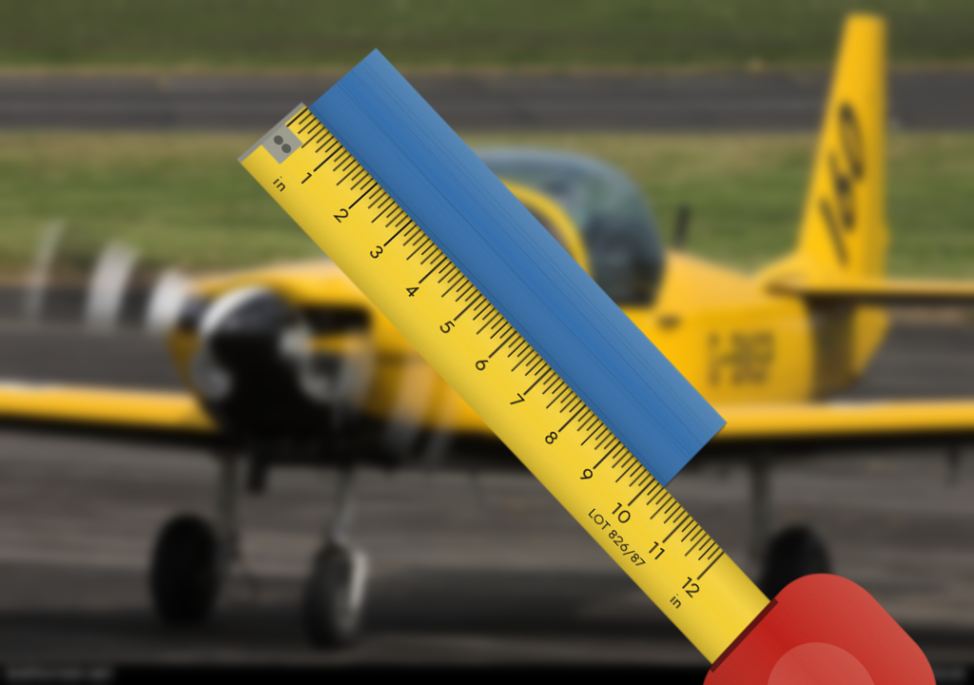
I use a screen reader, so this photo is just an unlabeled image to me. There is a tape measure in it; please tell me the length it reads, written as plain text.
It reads 10.25 in
